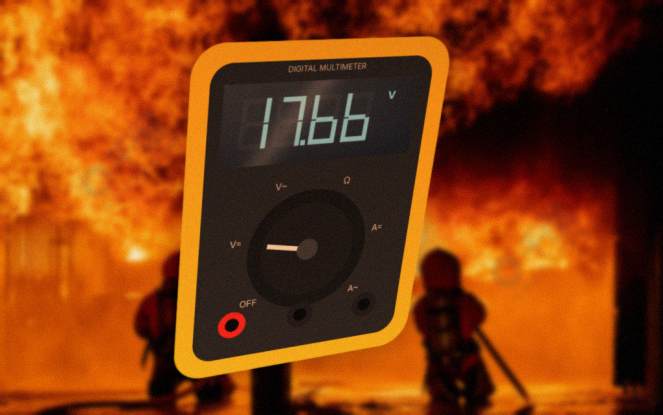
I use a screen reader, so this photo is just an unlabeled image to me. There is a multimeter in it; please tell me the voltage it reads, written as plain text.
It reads 17.66 V
